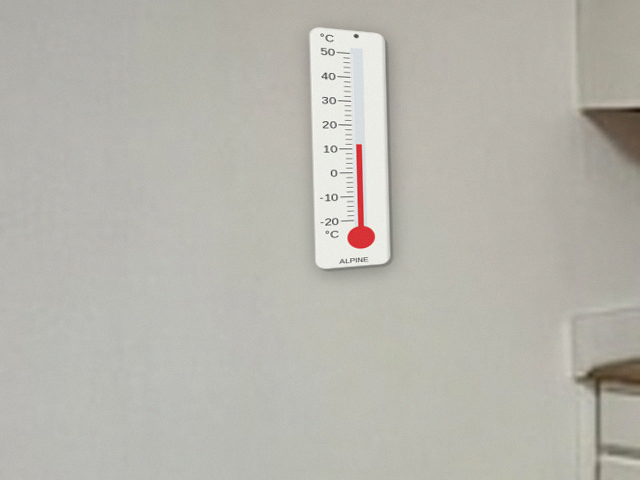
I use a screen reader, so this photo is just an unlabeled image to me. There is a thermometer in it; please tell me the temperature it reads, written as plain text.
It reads 12 °C
